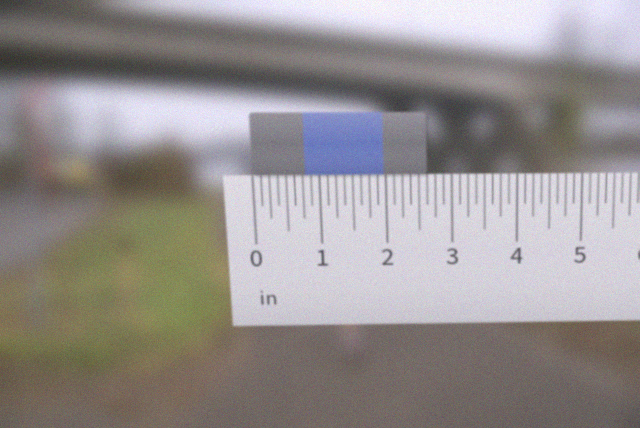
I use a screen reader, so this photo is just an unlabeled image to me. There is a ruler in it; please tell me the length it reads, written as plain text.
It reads 2.625 in
